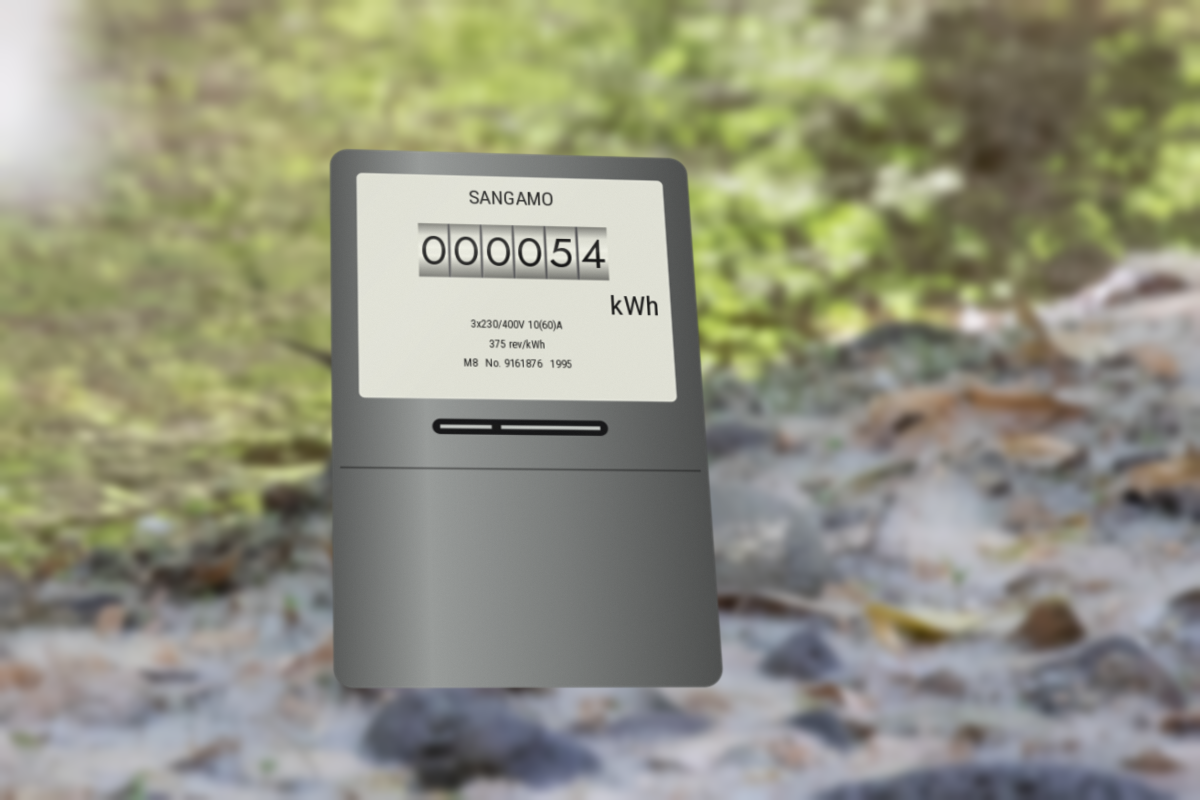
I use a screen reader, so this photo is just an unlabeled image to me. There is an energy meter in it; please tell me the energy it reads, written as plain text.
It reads 54 kWh
